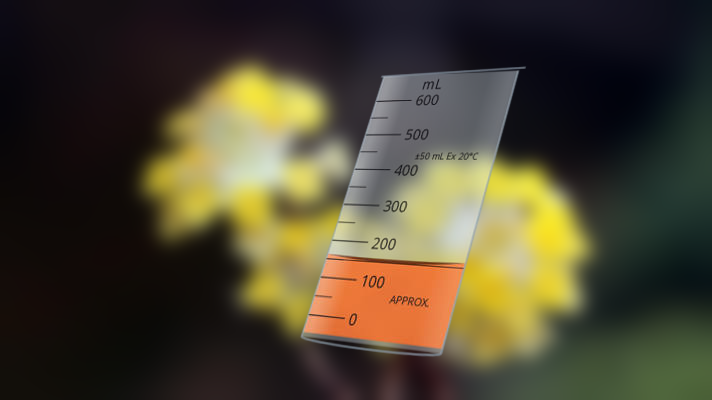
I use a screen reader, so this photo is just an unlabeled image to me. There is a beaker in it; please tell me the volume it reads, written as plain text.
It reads 150 mL
